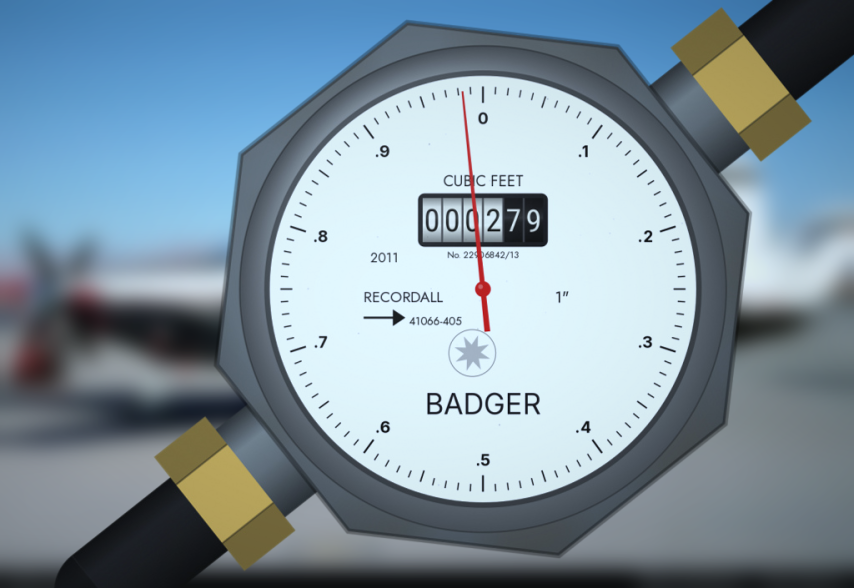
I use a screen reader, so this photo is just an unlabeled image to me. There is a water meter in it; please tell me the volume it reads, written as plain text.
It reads 278.98 ft³
